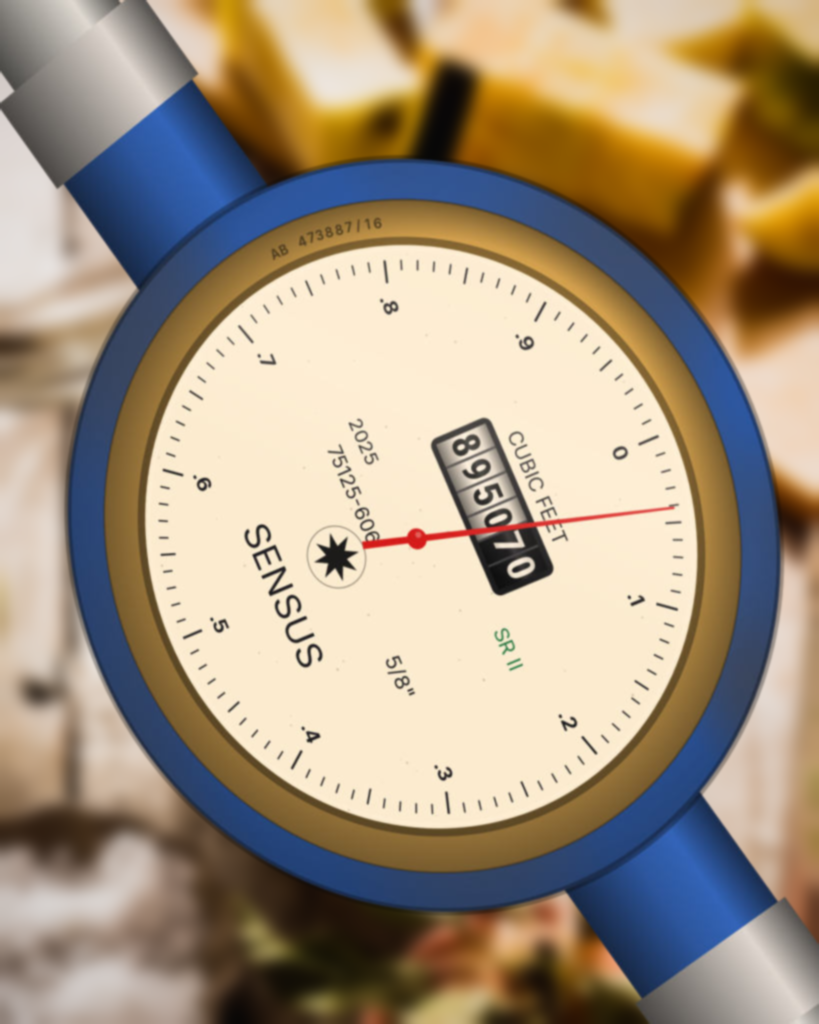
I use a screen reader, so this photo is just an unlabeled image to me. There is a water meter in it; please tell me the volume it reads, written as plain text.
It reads 895070.04 ft³
